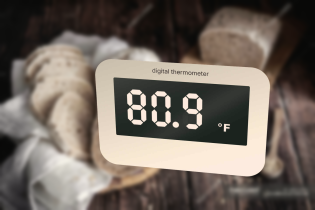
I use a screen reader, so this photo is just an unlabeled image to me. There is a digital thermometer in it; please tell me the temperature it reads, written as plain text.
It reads 80.9 °F
